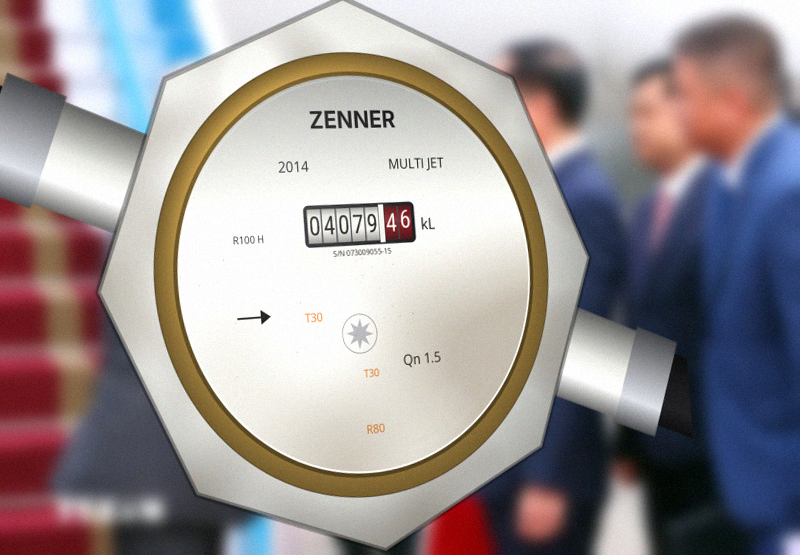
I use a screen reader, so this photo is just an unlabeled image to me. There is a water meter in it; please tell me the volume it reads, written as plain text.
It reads 4079.46 kL
